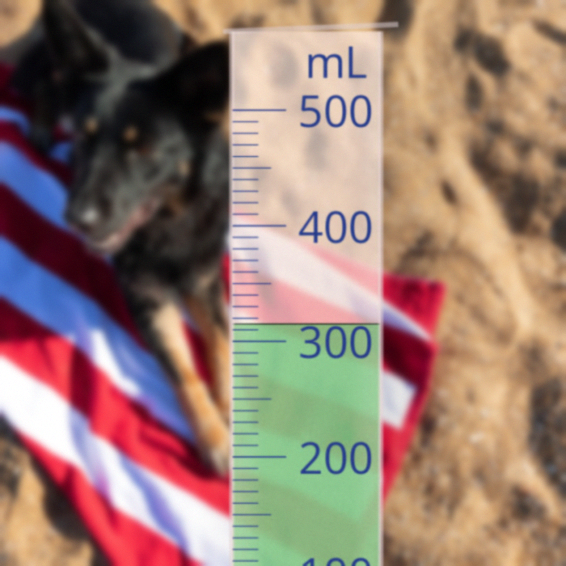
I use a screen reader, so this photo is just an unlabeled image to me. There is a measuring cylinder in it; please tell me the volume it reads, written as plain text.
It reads 315 mL
